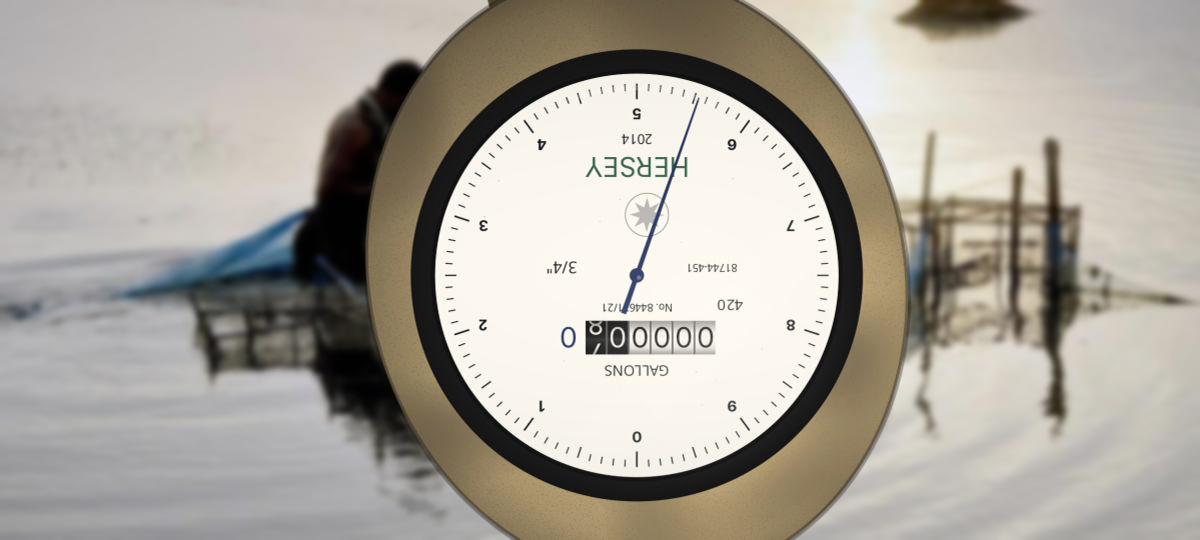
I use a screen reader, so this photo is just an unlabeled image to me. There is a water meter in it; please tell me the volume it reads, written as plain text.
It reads 75.5 gal
